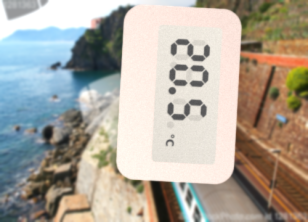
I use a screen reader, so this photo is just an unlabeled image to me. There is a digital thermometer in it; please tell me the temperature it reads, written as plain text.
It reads 20.5 °C
